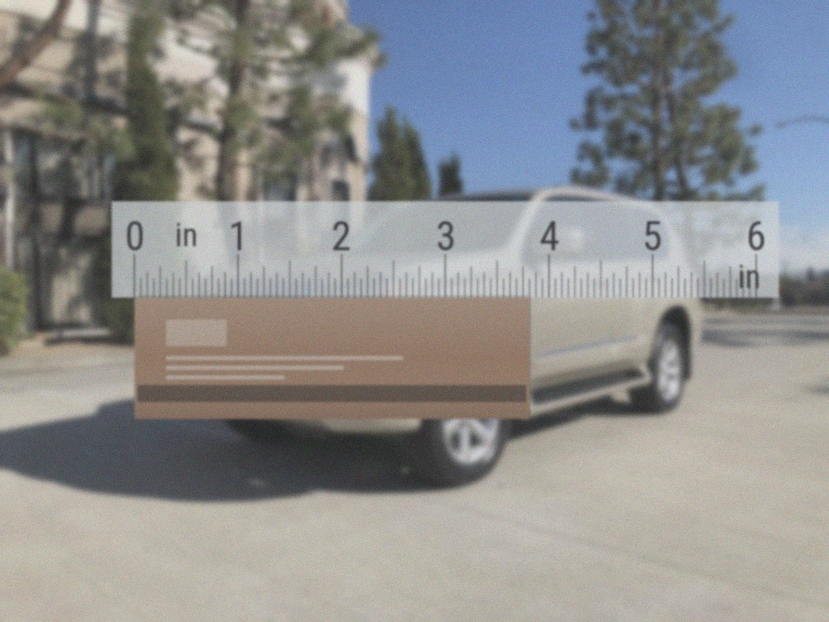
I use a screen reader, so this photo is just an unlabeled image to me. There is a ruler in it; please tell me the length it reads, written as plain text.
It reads 3.8125 in
